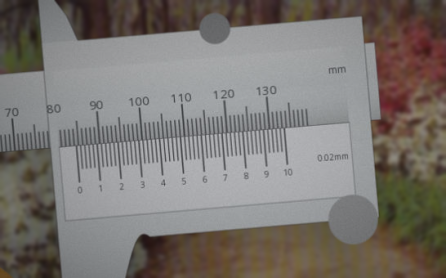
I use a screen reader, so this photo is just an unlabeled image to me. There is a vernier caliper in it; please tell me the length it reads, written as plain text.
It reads 84.5 mm
